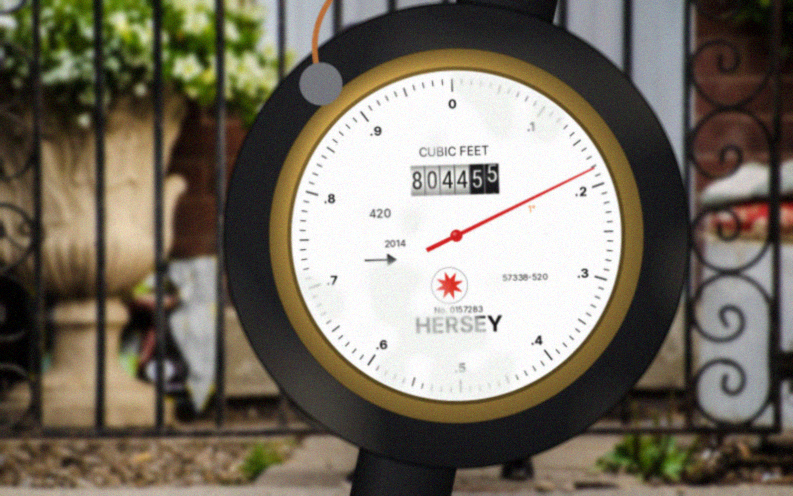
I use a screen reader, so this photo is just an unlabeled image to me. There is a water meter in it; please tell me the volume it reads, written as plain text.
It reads 804455.18 ft³
